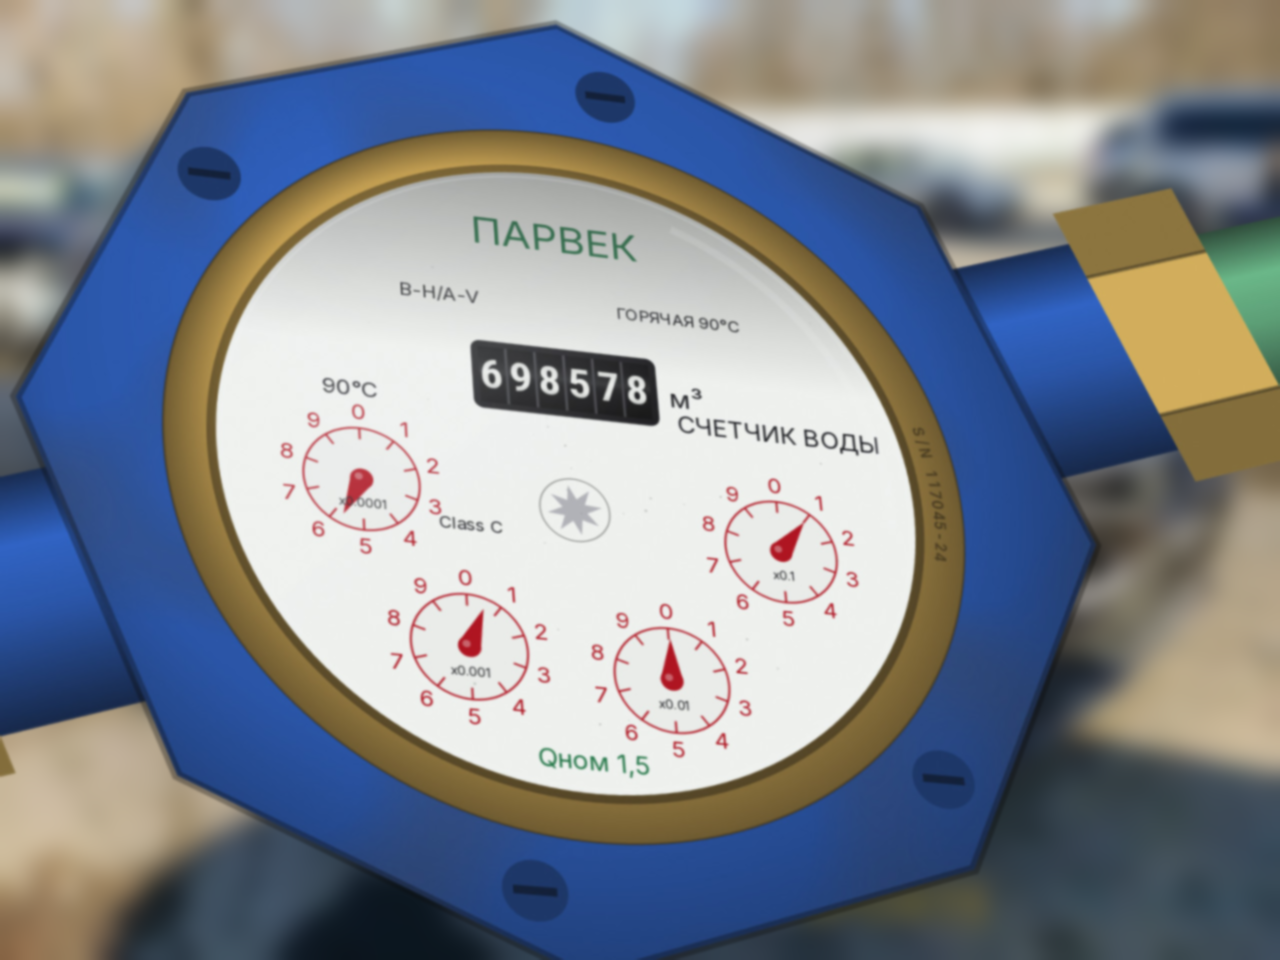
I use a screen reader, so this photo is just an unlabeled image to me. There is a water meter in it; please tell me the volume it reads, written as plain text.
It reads 698578.1005 m³
